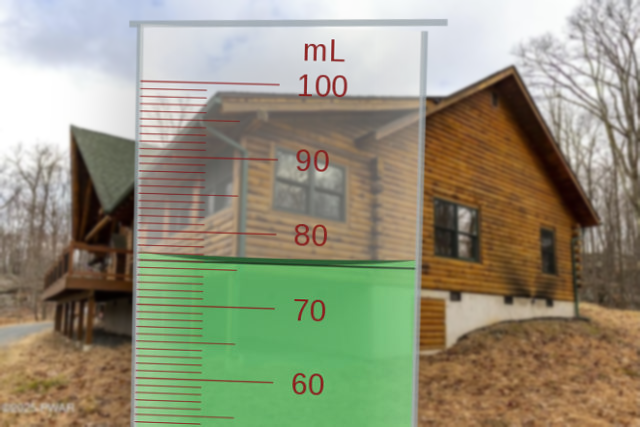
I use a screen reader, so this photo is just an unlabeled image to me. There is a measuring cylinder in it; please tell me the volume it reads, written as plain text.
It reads 76 mL
